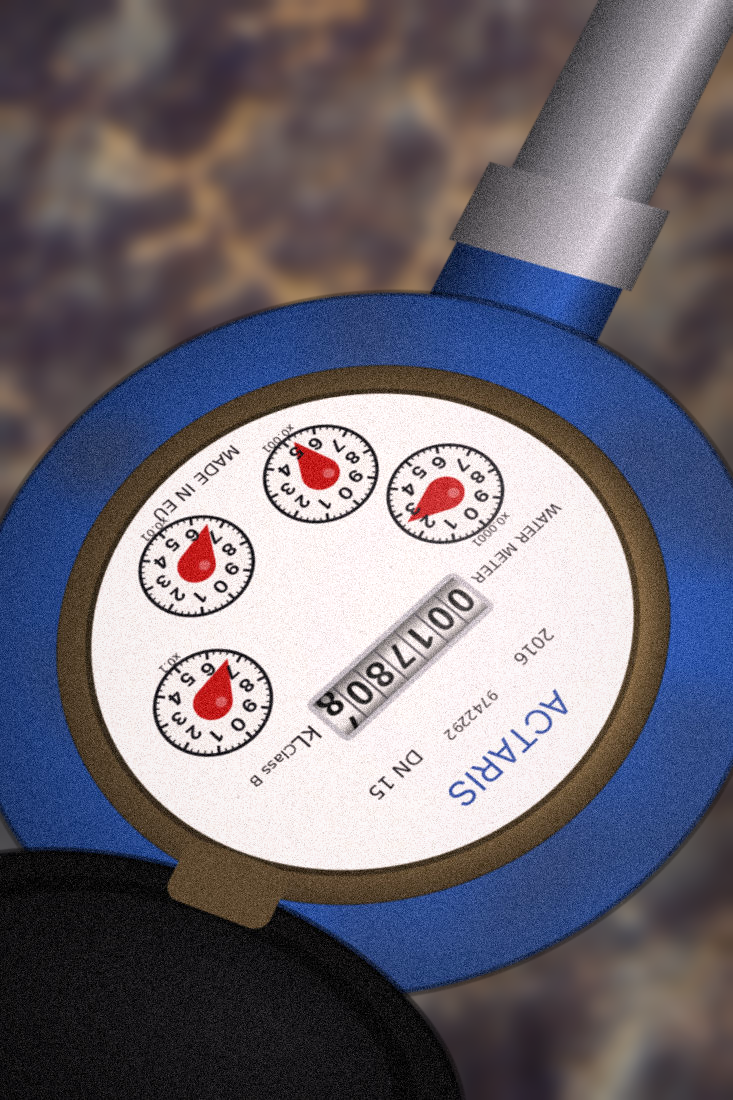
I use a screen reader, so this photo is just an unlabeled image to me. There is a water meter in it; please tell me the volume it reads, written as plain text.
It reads 17807.6652 kL
